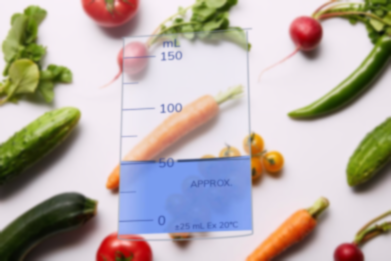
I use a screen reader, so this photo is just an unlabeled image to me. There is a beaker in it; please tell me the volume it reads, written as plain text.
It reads 50 mL
